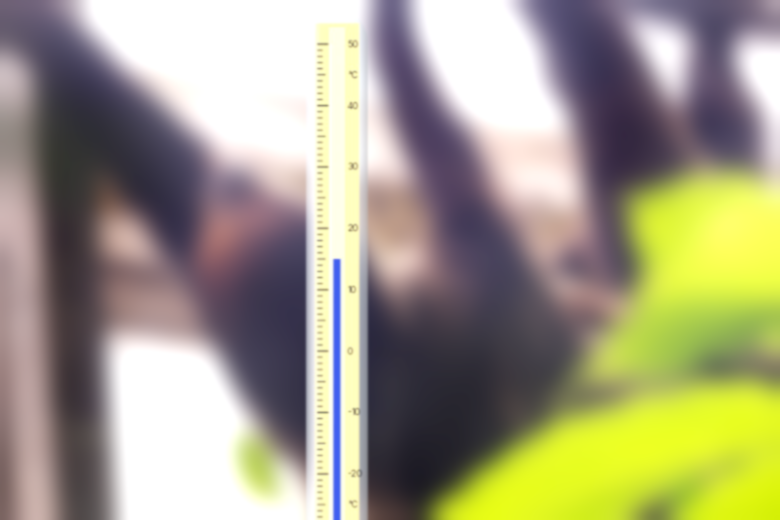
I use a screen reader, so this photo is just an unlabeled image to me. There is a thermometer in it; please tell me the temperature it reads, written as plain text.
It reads 15 °C
